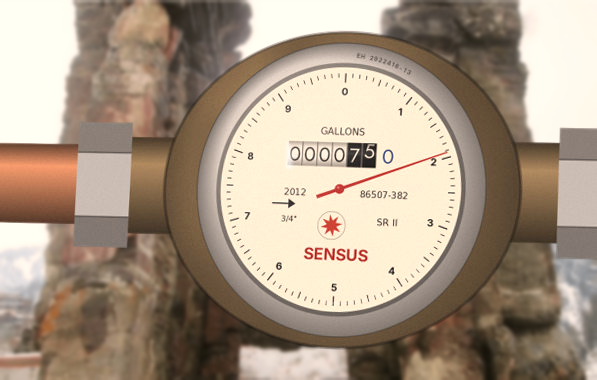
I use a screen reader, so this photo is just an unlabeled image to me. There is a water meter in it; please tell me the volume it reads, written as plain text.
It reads 751.9 gal
